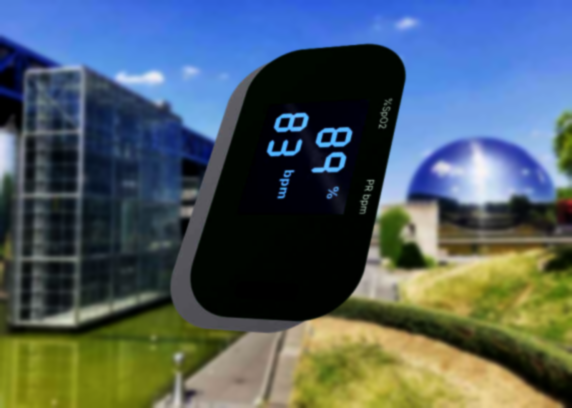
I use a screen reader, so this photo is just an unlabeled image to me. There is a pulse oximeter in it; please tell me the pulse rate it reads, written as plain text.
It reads 83 bpm
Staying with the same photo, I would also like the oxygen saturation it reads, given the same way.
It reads 89 %
